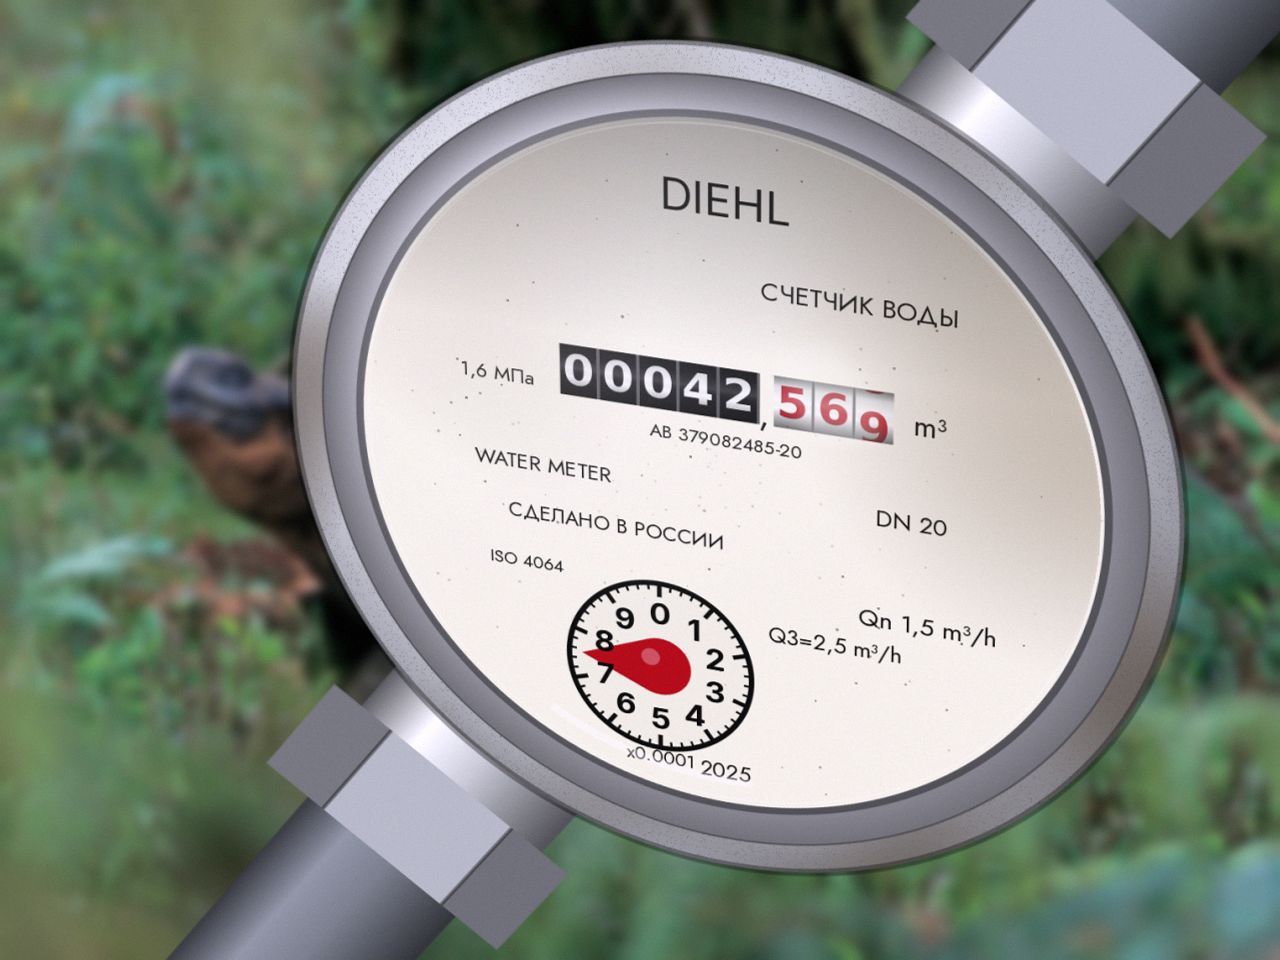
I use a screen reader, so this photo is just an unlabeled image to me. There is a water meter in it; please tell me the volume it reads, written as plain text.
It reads 42.5687 m³
